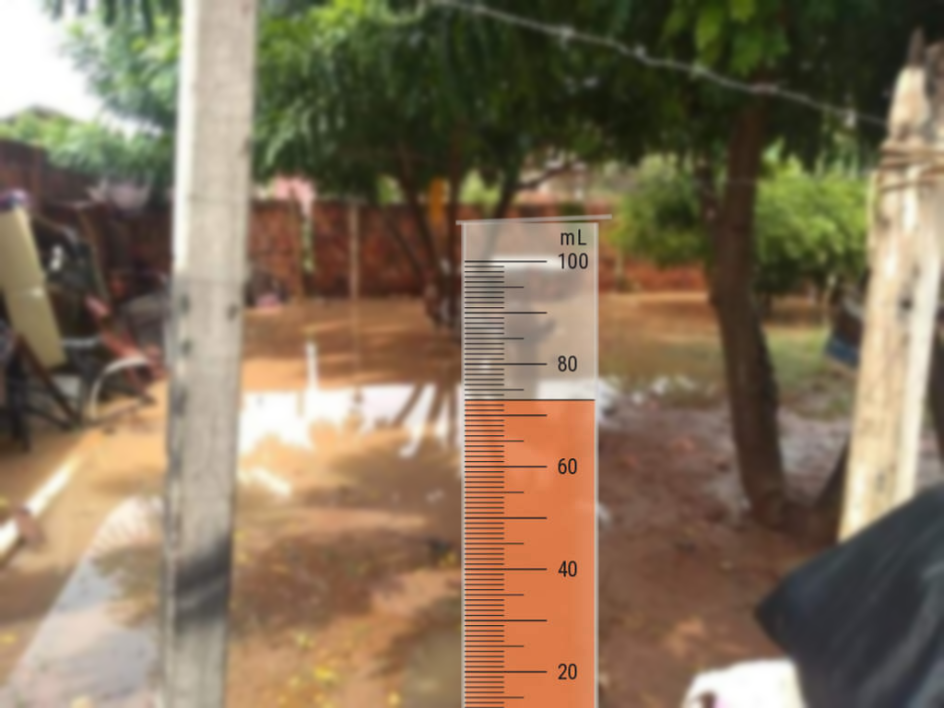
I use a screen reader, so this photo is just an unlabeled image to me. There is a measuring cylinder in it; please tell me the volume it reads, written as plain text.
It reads 73 mL
